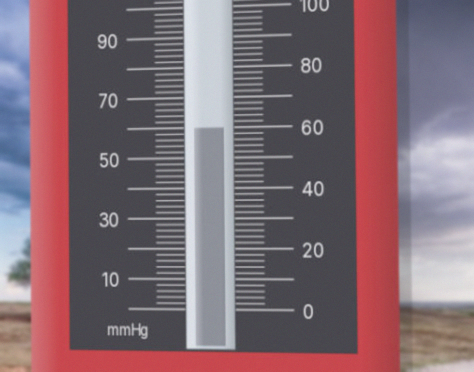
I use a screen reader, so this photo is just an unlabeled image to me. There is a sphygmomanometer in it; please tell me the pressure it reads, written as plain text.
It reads 60 mmHg
